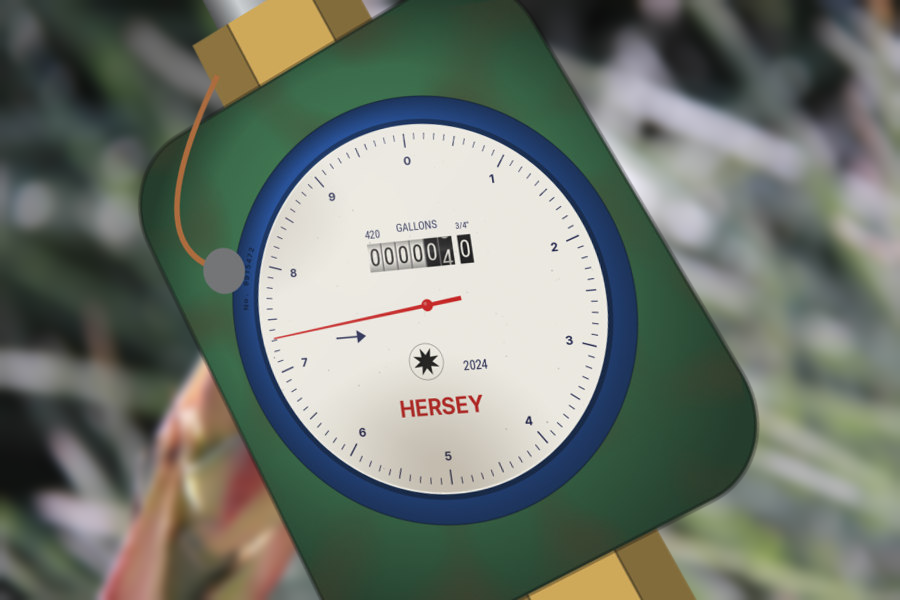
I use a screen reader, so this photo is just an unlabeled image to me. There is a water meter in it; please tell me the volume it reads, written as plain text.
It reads 37.3 gal
